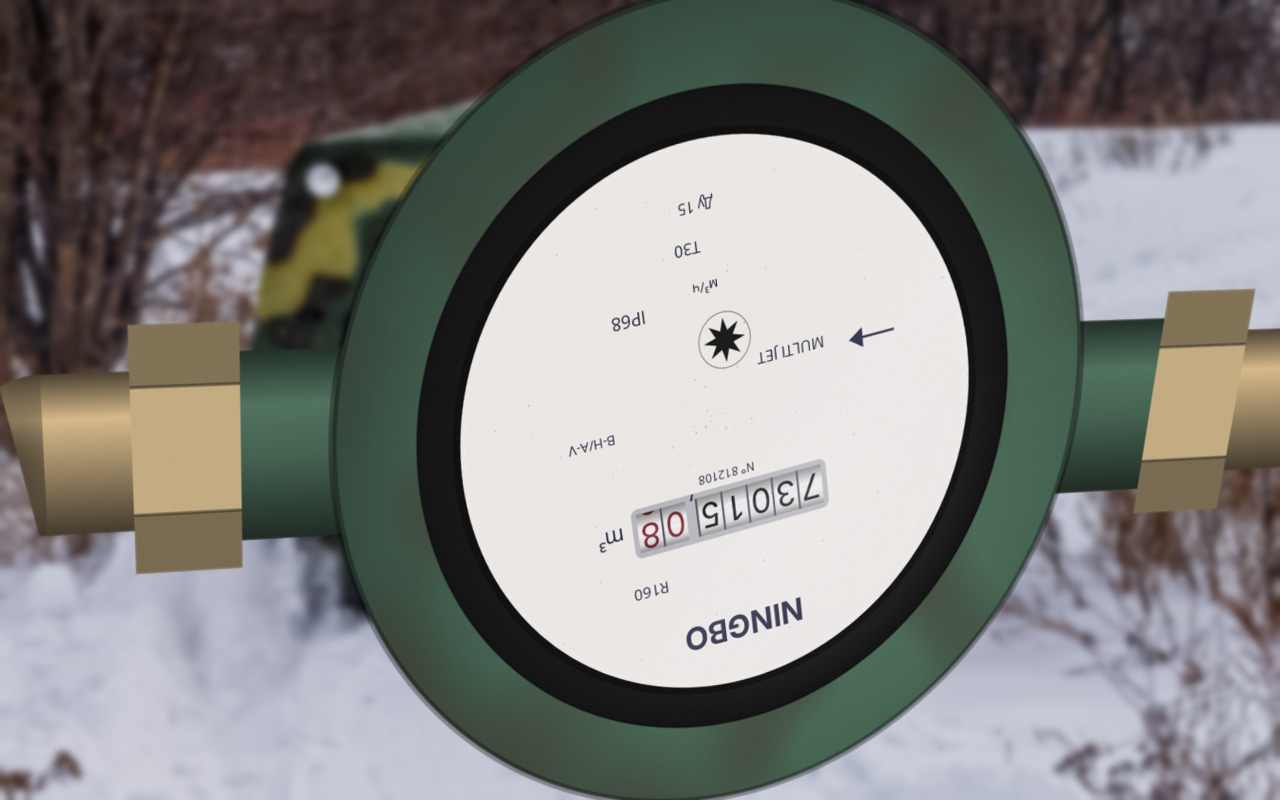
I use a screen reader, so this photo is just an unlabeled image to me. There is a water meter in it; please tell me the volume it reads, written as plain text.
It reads 73015.08 m³
